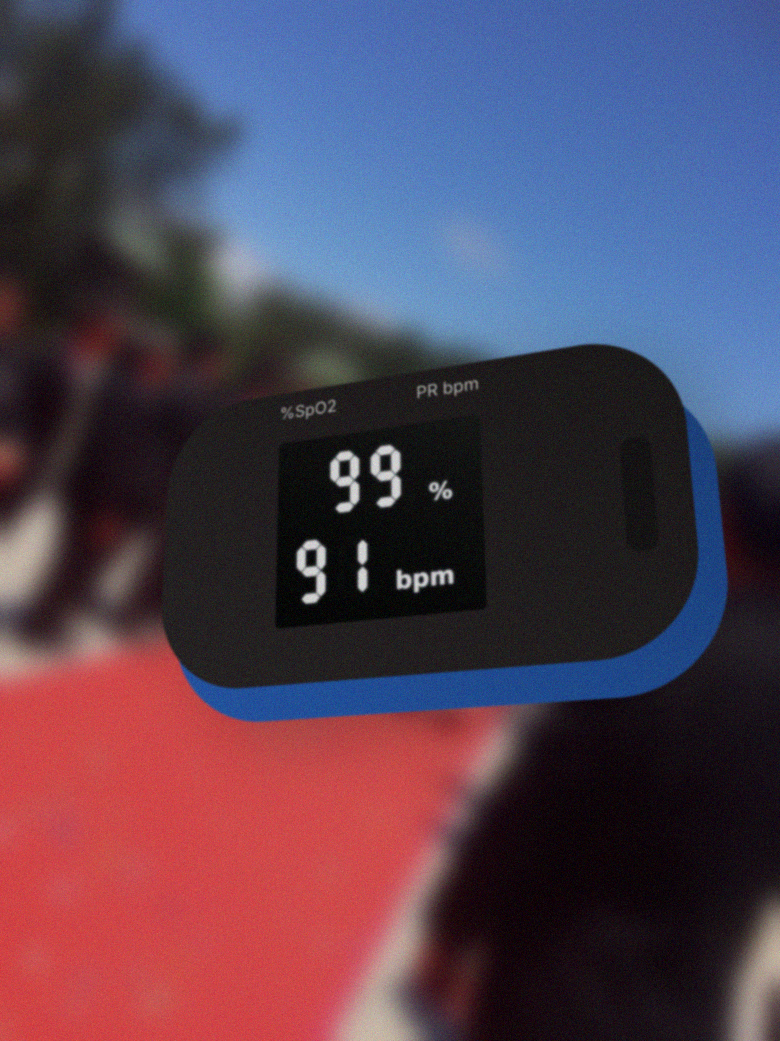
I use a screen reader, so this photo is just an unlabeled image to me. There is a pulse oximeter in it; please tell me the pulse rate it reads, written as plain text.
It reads 91 bpm
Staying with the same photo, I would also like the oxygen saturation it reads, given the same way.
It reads 99 %
